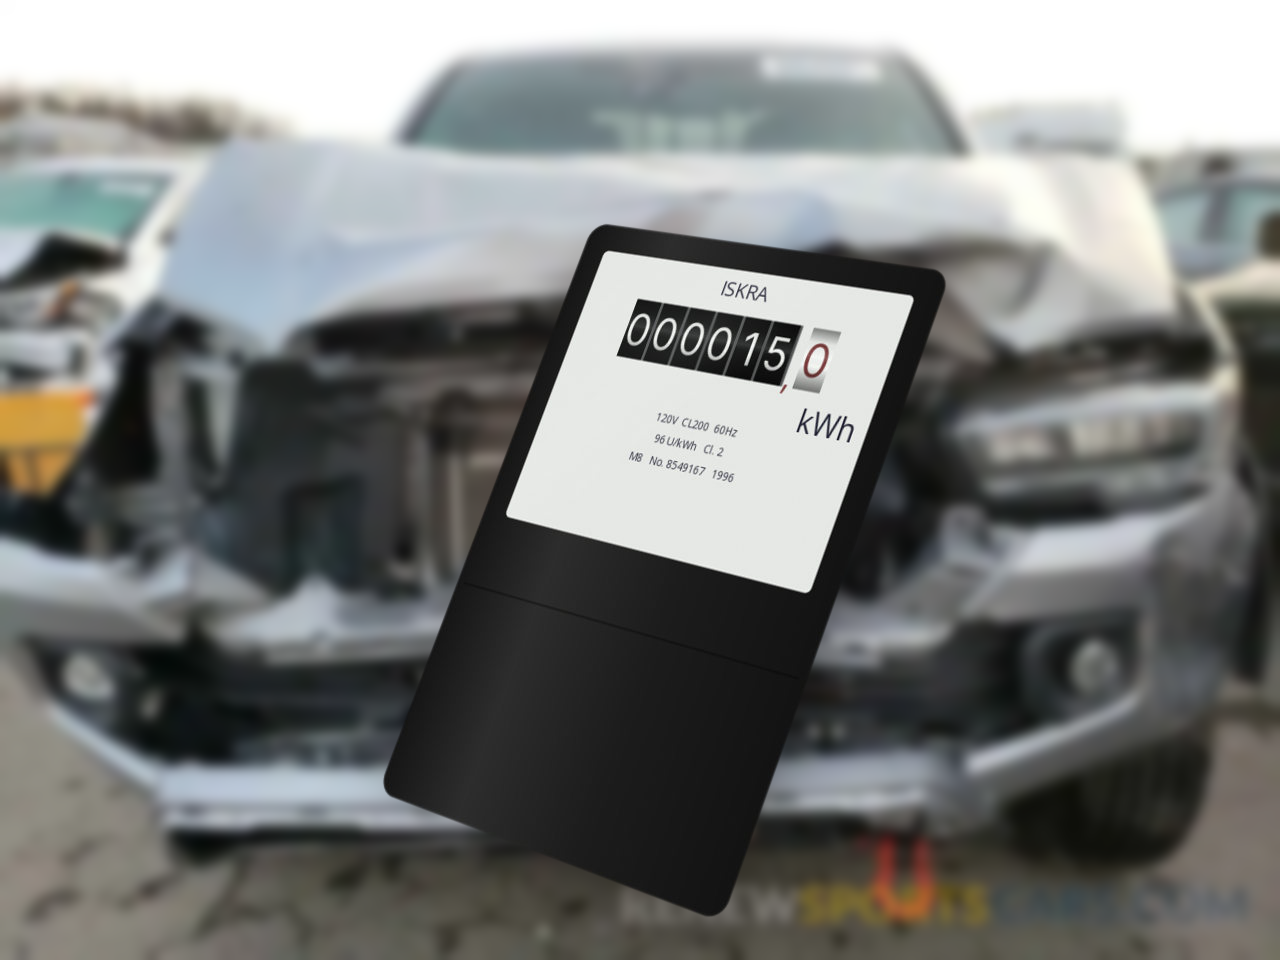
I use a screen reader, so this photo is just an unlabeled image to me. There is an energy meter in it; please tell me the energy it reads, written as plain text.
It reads 15.0 kWh
